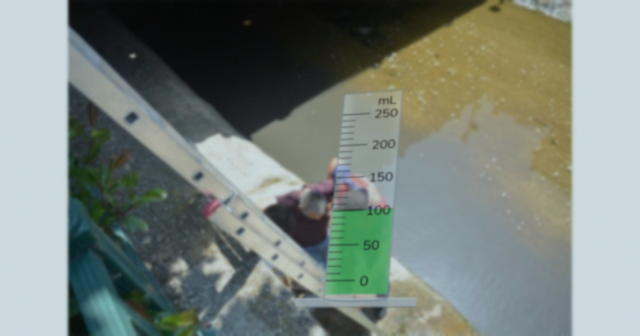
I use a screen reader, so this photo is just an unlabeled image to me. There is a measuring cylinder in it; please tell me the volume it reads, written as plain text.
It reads 100 mL
